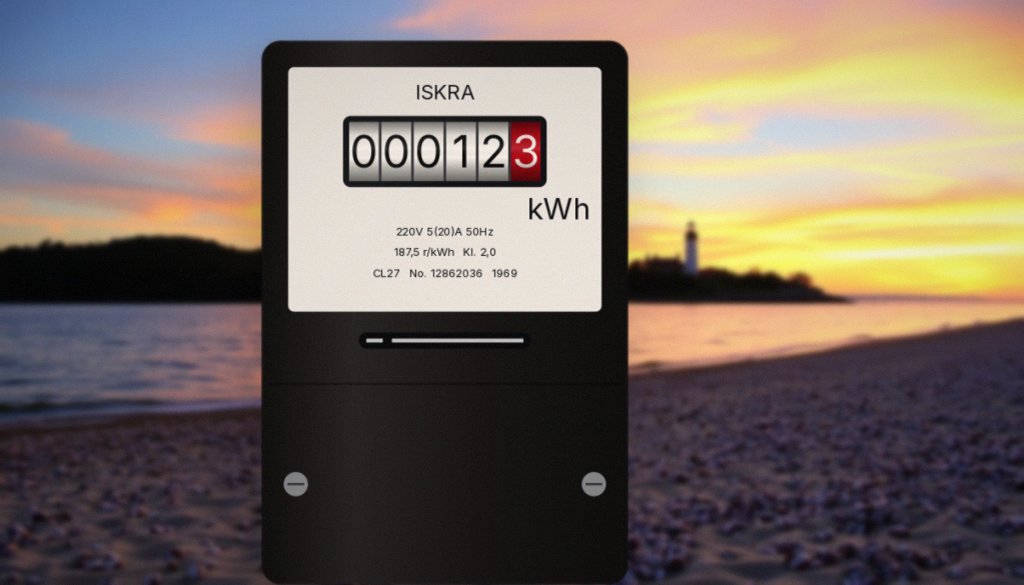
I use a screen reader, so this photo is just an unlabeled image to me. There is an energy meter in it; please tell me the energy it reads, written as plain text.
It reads 12.3 kWh
